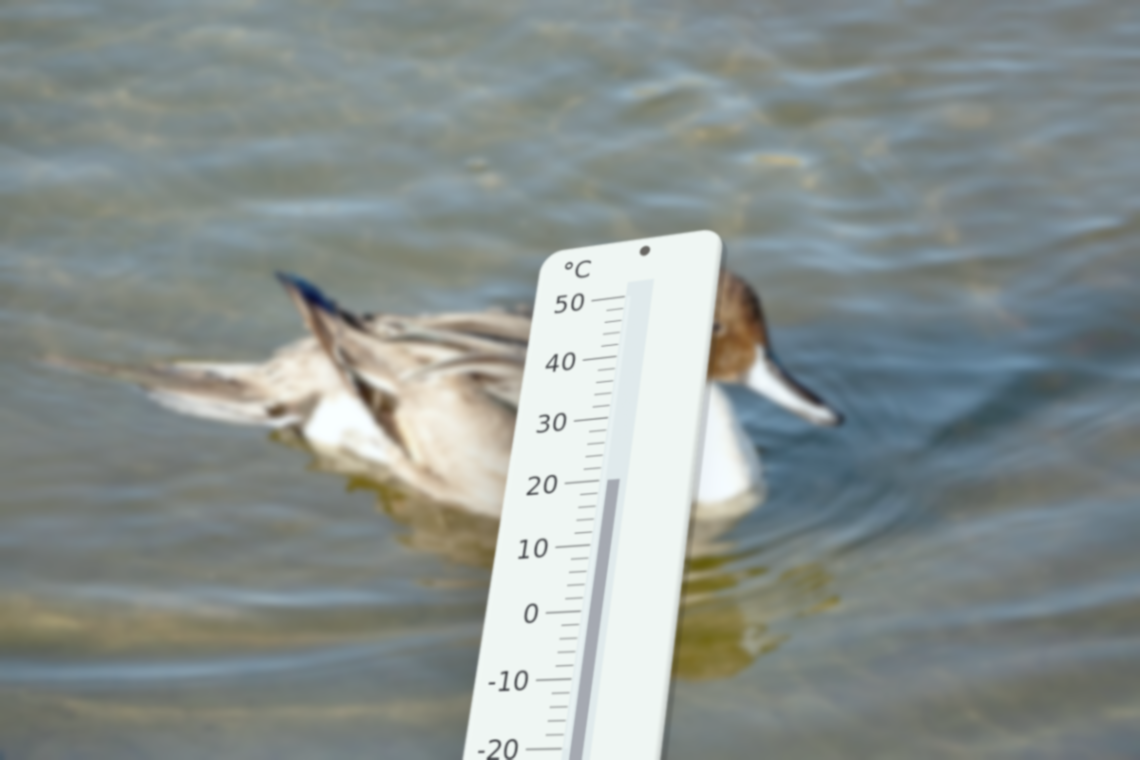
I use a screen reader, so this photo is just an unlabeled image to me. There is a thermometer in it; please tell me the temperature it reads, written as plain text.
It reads 20 °C
